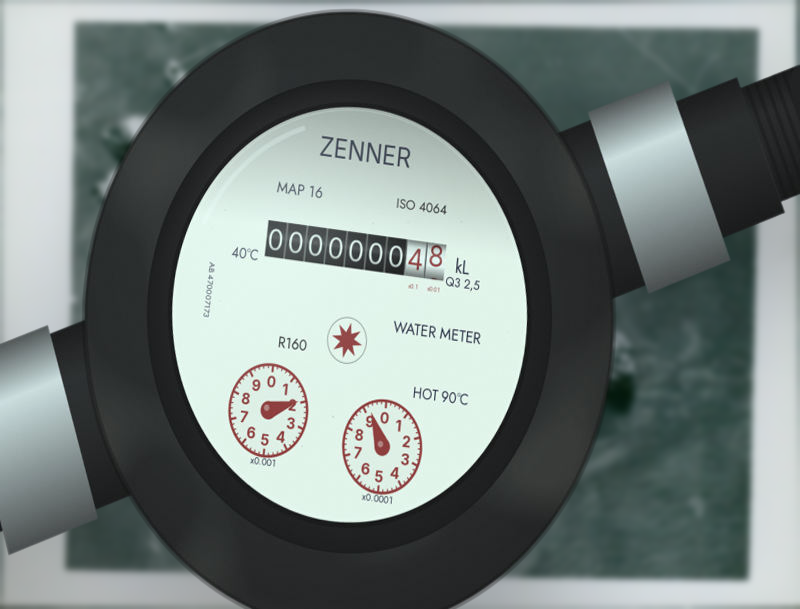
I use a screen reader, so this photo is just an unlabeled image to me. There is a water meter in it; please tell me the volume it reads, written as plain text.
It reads 0.4819 kL
